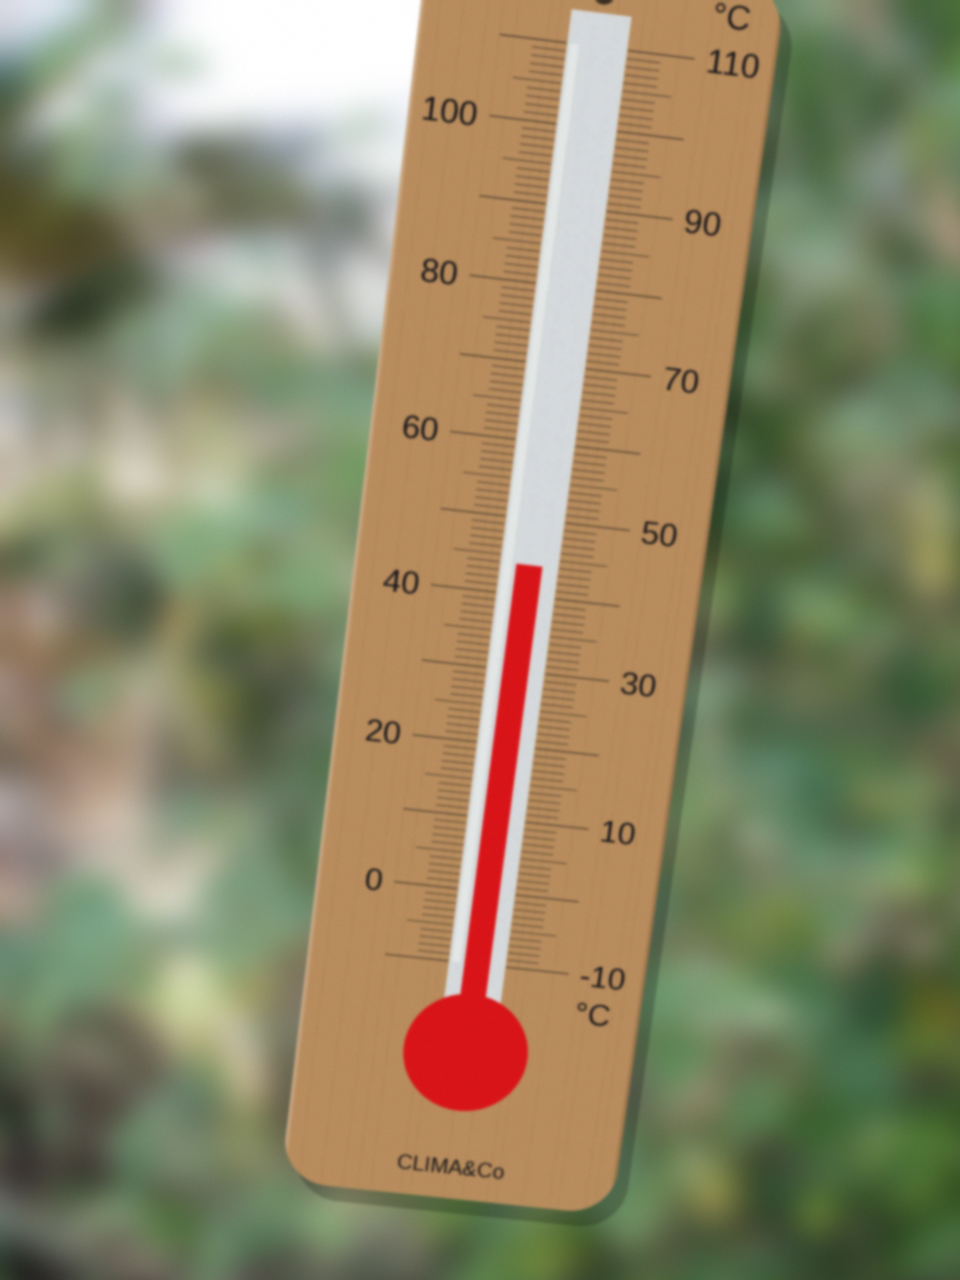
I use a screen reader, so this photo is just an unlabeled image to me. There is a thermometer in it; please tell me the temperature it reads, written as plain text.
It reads 44 °C
